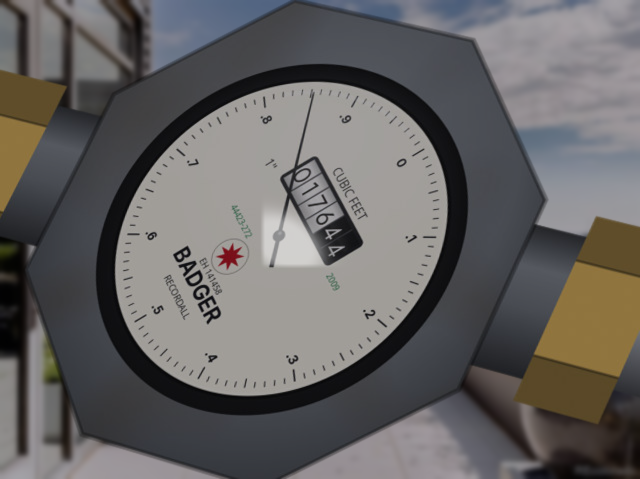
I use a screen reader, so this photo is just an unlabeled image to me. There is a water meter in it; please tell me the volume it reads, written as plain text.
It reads 17643.85 ft³
